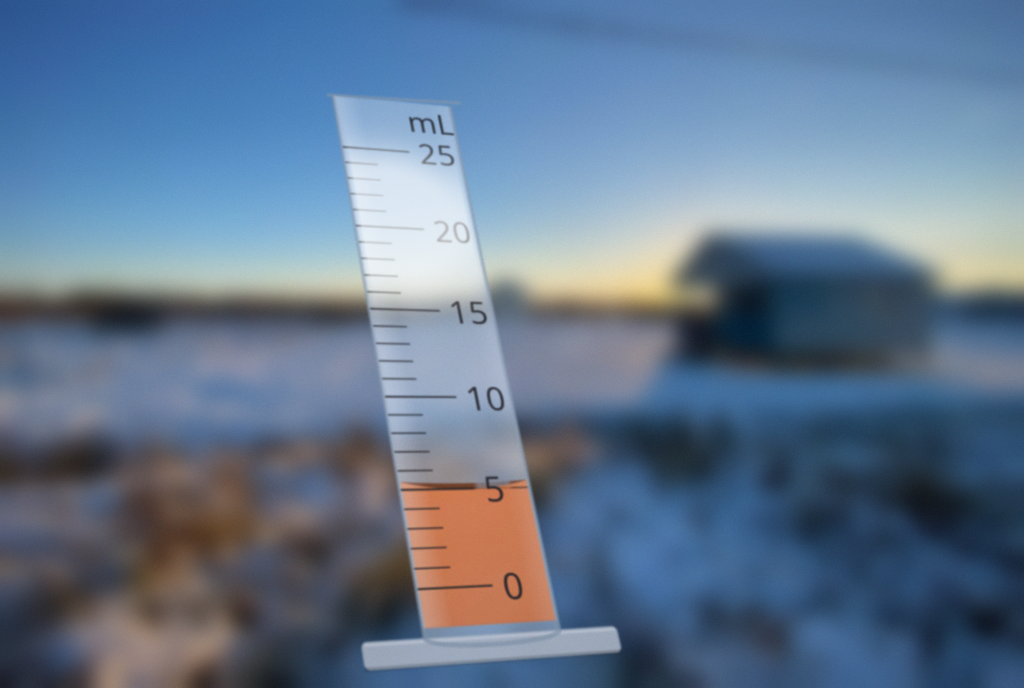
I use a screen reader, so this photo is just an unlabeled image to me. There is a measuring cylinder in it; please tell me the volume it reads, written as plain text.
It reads 5 mL
